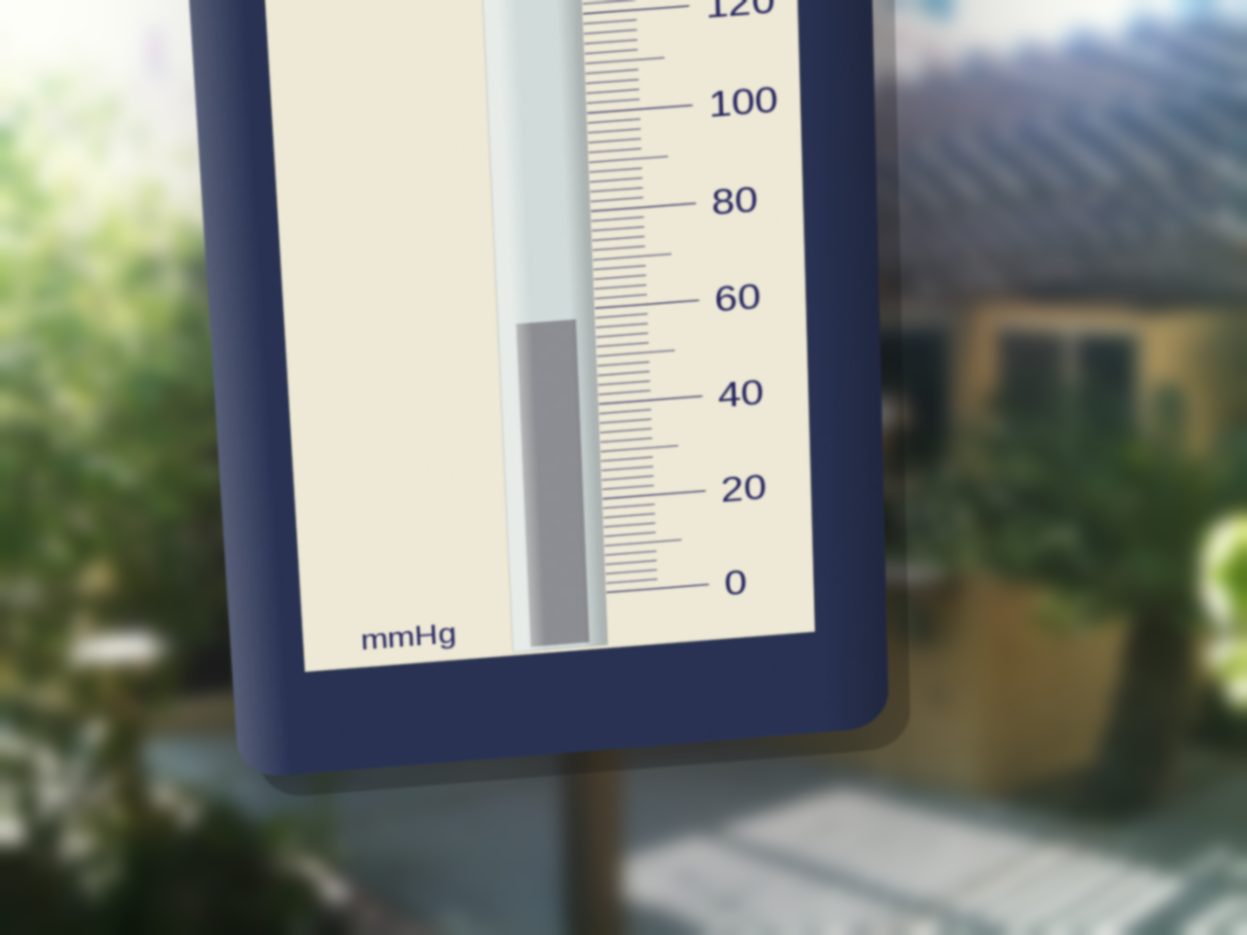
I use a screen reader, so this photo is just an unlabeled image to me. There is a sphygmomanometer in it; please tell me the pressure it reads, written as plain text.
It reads 58 mmHg
